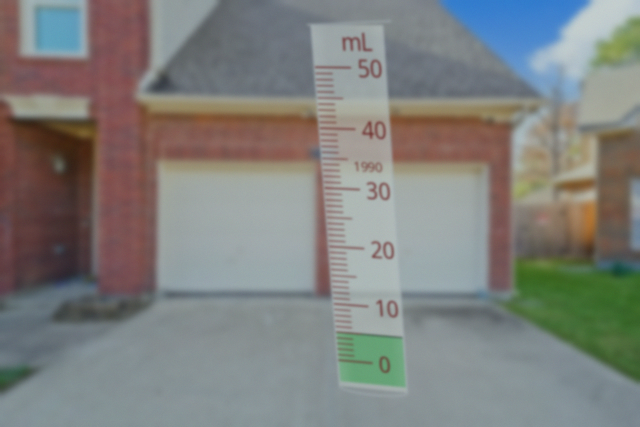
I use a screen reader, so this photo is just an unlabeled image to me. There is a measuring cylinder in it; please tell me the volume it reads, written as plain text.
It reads 5 mL
